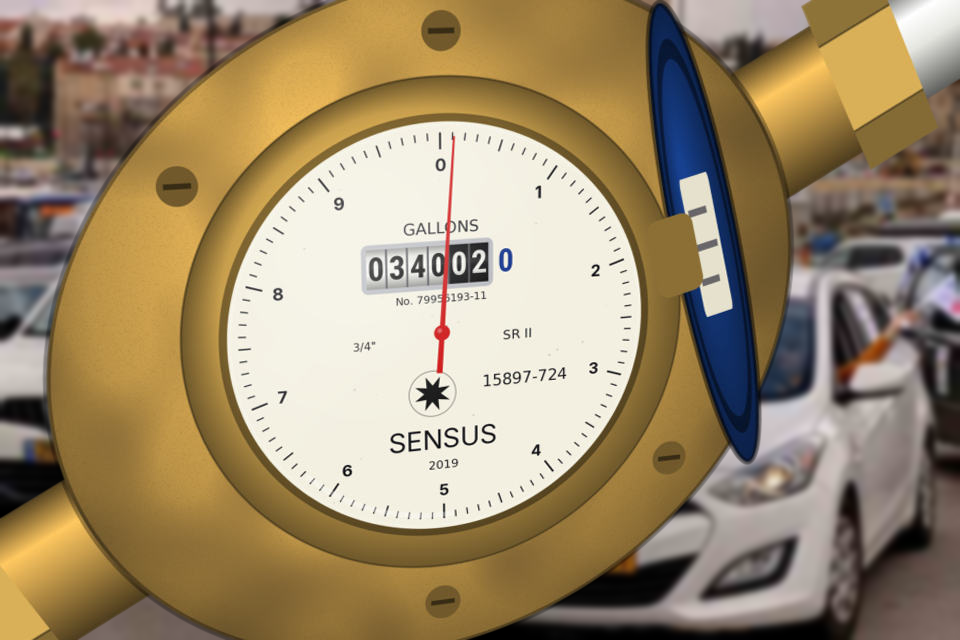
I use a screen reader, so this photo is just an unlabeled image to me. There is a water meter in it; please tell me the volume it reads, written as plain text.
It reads 340020.1 gal
